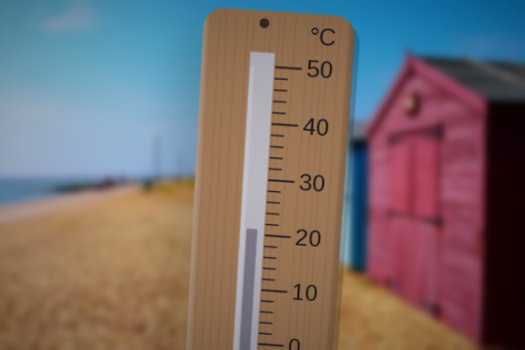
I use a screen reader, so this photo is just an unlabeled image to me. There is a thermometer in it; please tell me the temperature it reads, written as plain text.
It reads 21 °C
